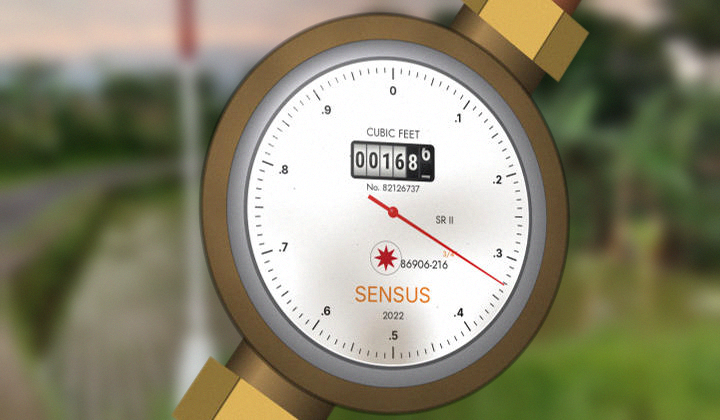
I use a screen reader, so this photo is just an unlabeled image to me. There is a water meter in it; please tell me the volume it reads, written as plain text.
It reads 1686.33 ft³
